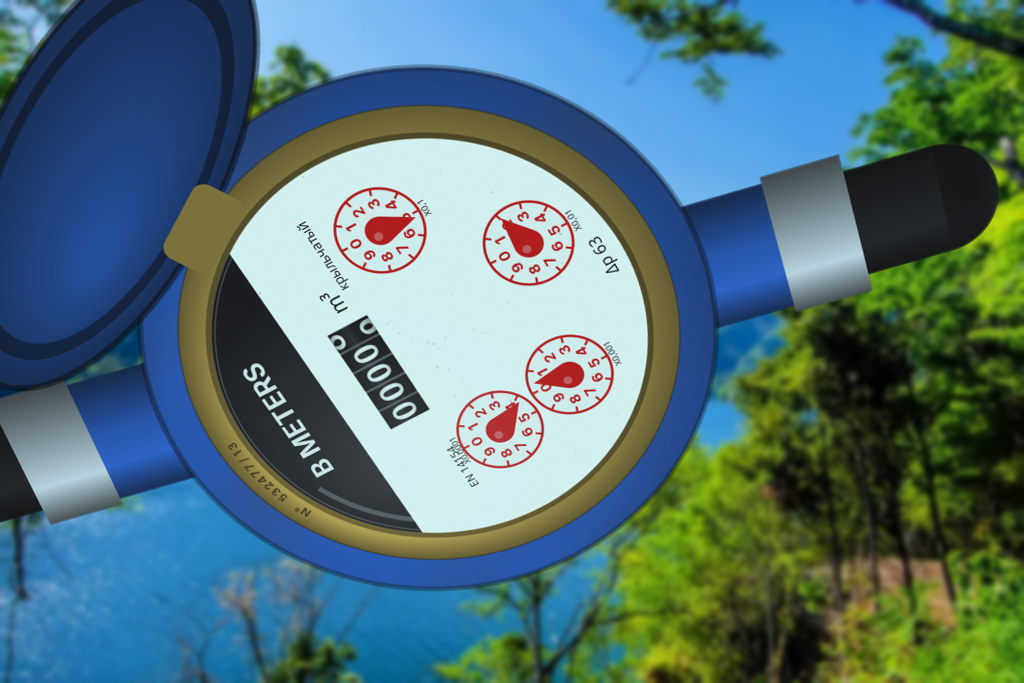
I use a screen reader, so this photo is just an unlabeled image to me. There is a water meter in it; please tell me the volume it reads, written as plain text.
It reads 8.5204 m³
